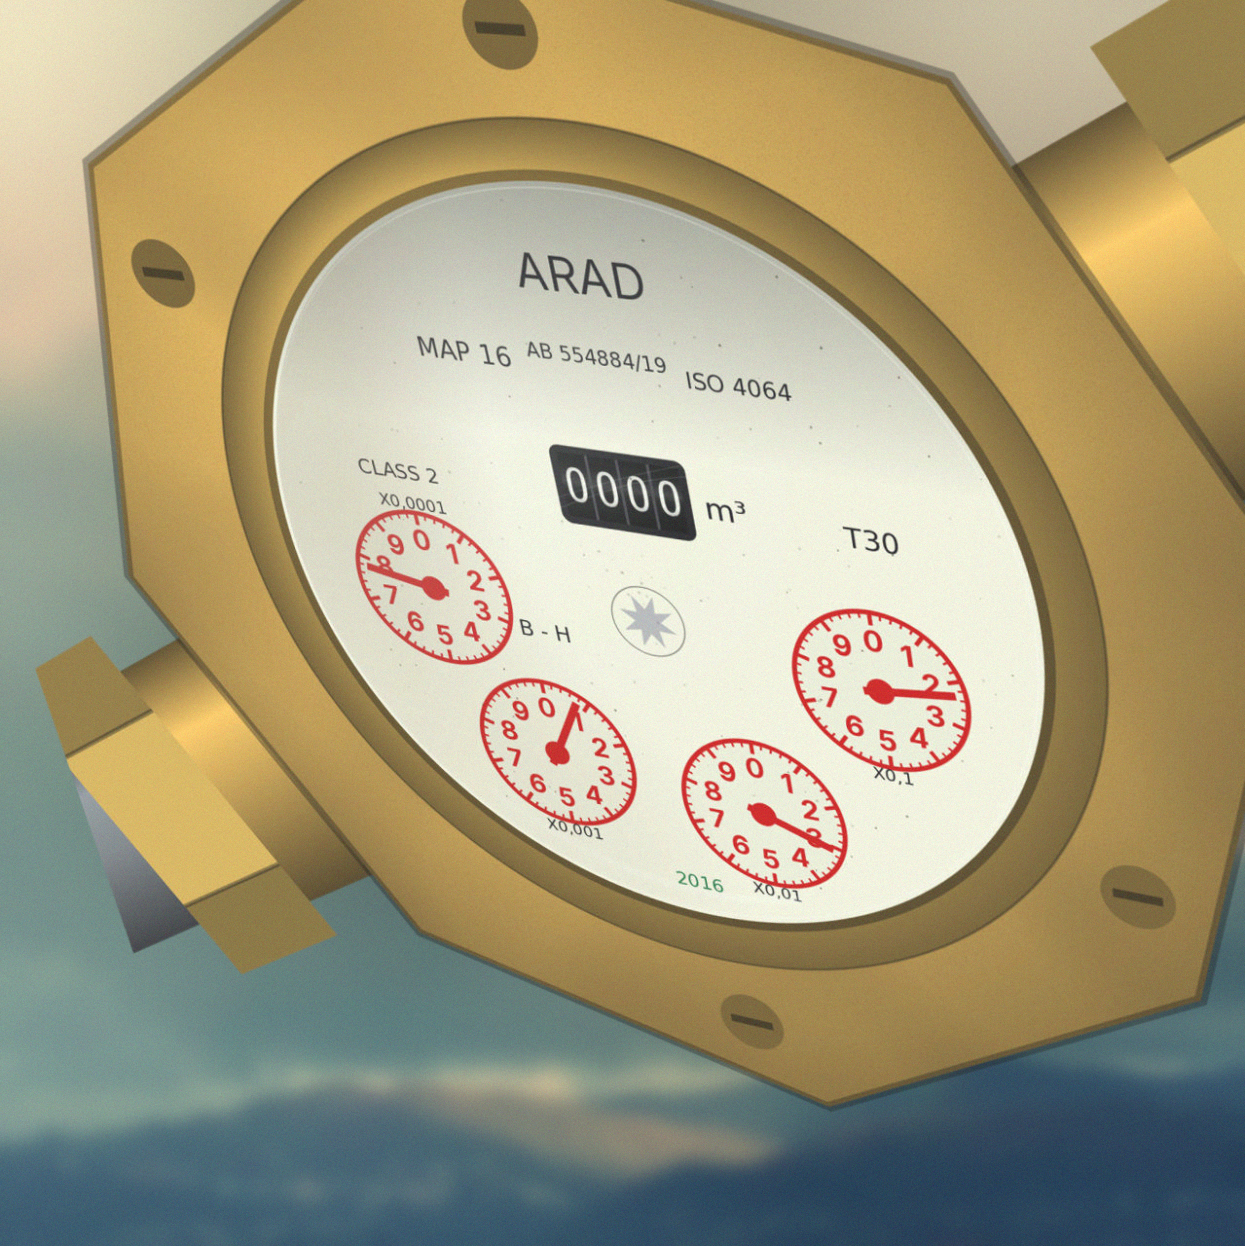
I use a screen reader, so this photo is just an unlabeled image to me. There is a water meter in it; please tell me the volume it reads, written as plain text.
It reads 0.2307 m³
